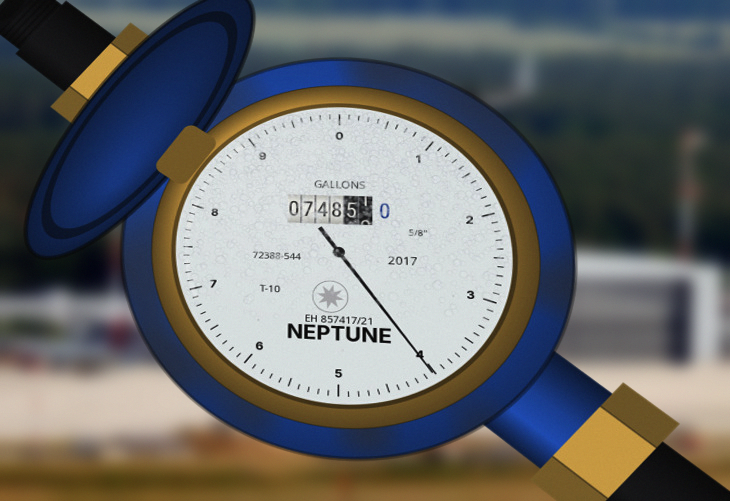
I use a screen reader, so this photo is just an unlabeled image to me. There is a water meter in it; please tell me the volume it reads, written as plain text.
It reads 748514.0 gal
